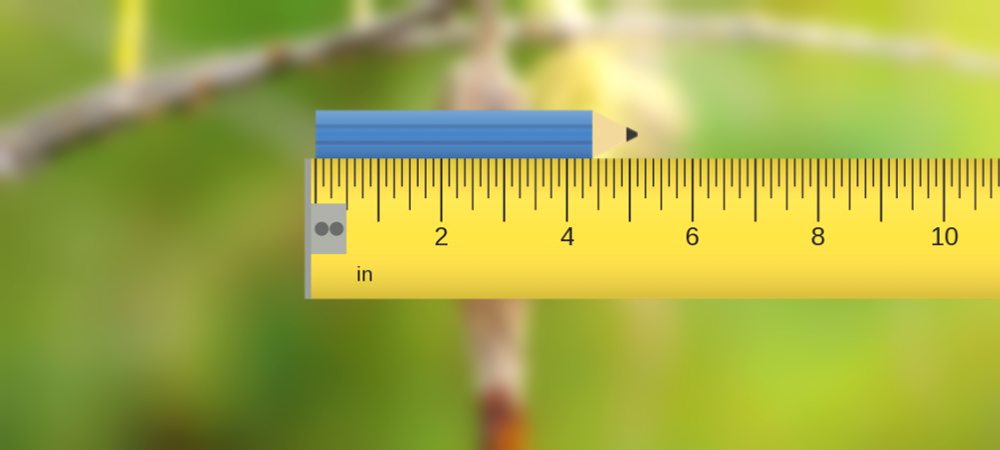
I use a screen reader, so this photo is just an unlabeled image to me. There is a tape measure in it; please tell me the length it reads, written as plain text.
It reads 5.125 in
